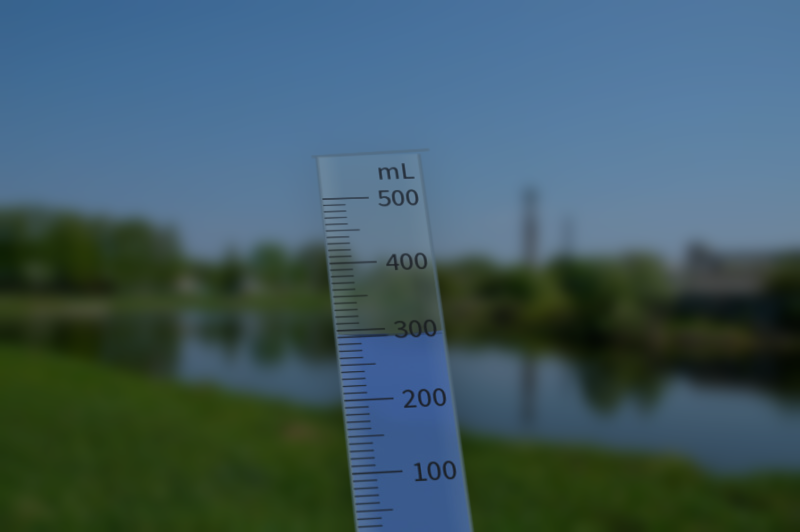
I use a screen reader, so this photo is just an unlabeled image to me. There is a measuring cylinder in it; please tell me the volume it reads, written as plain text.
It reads 290 mL
